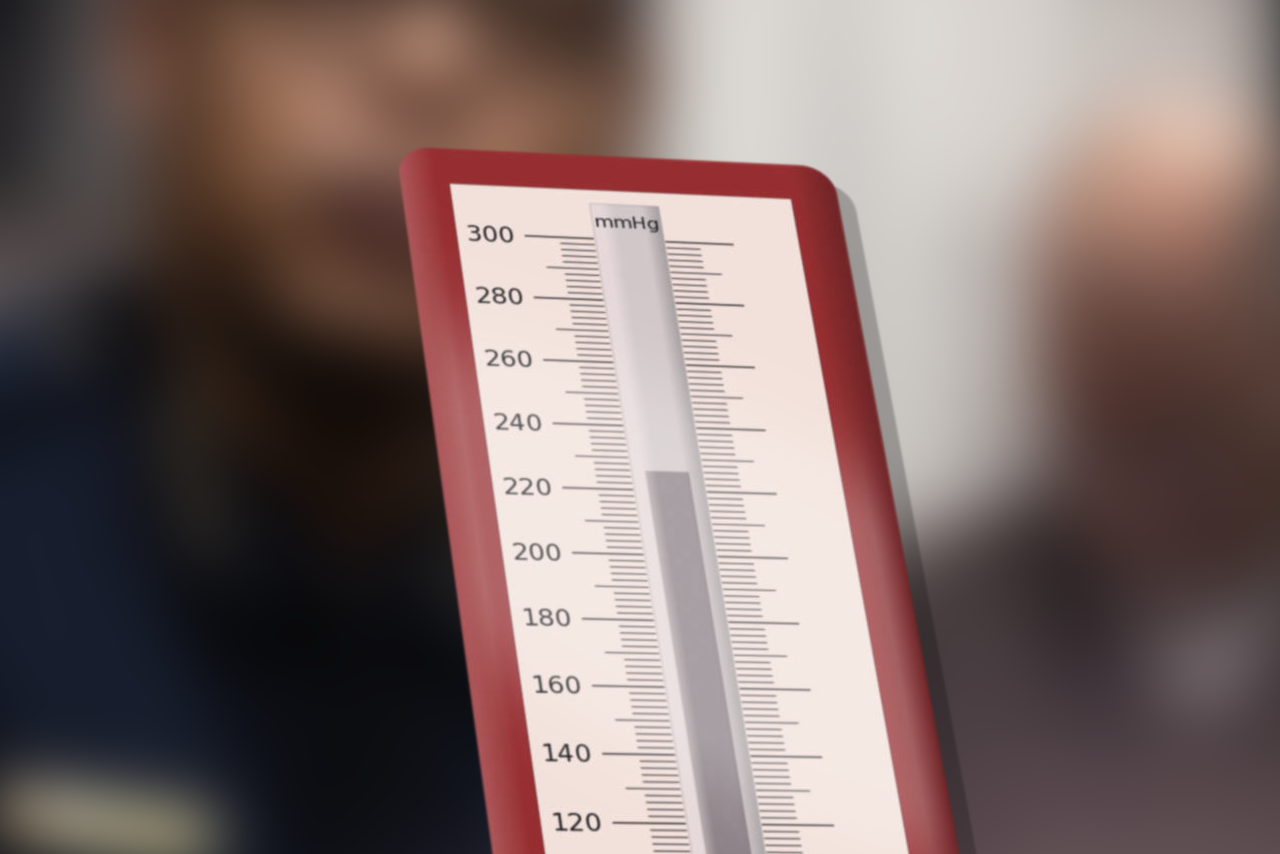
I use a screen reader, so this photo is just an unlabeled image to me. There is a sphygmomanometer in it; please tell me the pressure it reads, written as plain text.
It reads 226 mmHg
